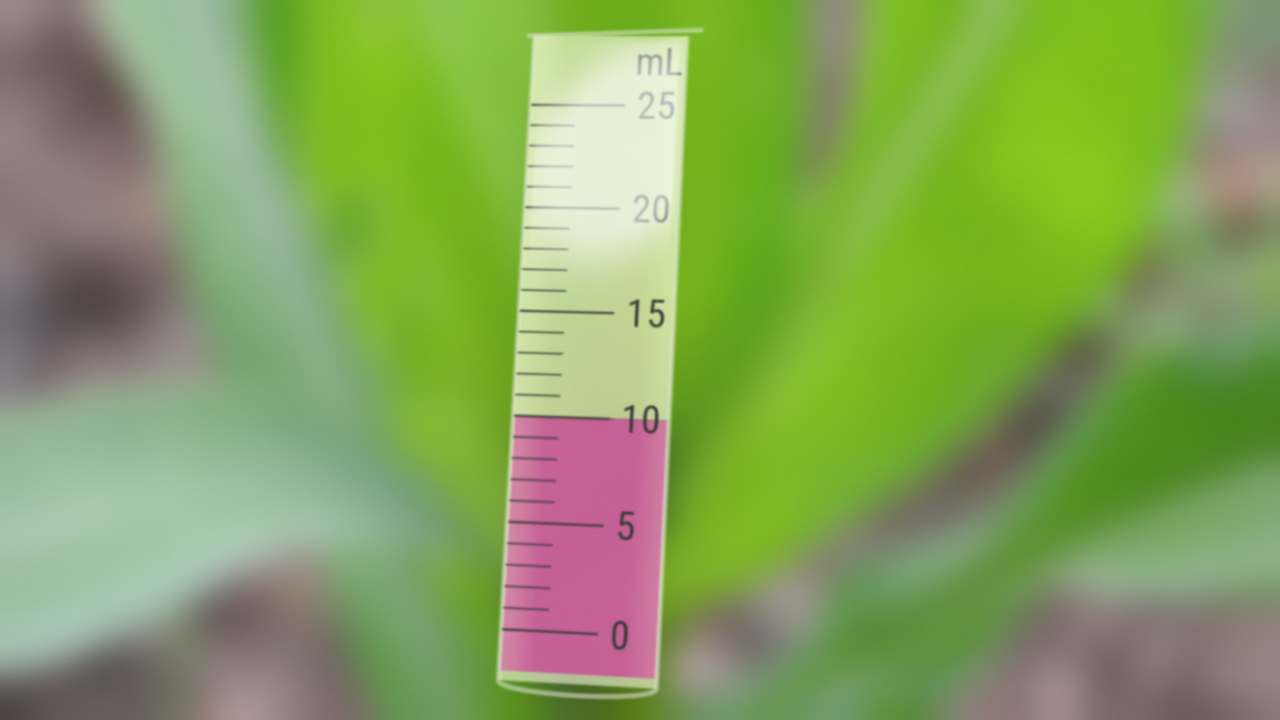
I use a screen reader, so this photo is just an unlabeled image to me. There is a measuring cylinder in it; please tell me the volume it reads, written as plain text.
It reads 10 mL
